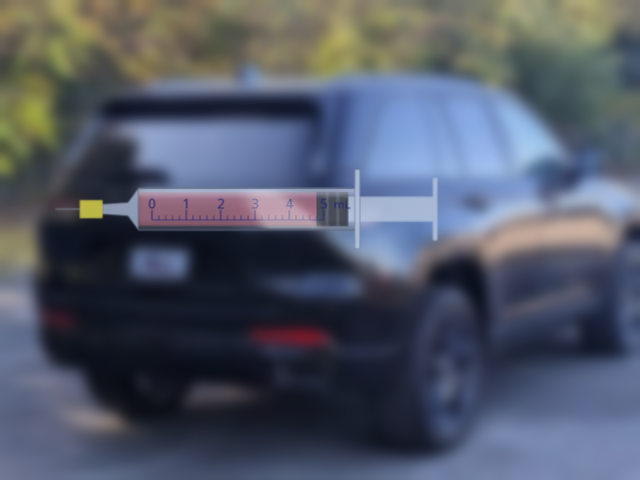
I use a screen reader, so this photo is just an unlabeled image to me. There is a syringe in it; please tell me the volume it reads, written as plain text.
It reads 4.8 mL
